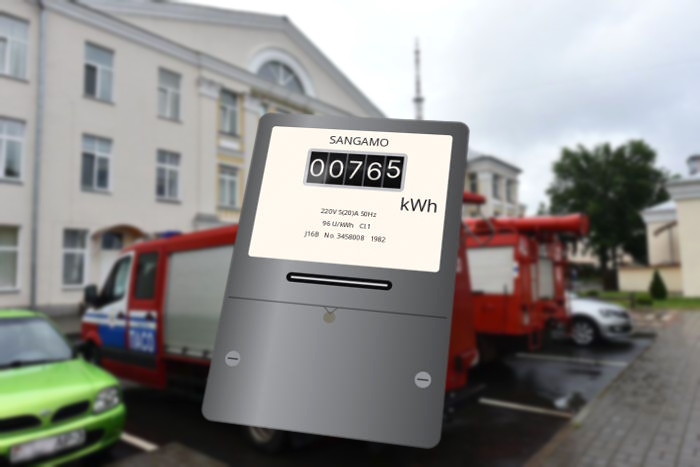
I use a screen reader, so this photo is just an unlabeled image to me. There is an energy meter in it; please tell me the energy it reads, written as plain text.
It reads 765 kWh
